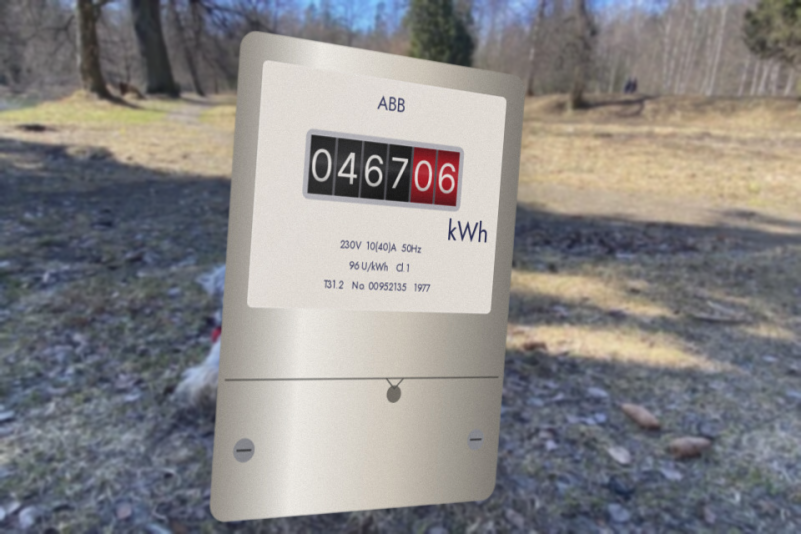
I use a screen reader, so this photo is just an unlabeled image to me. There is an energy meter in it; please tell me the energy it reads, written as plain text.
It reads 467.06 kWh
